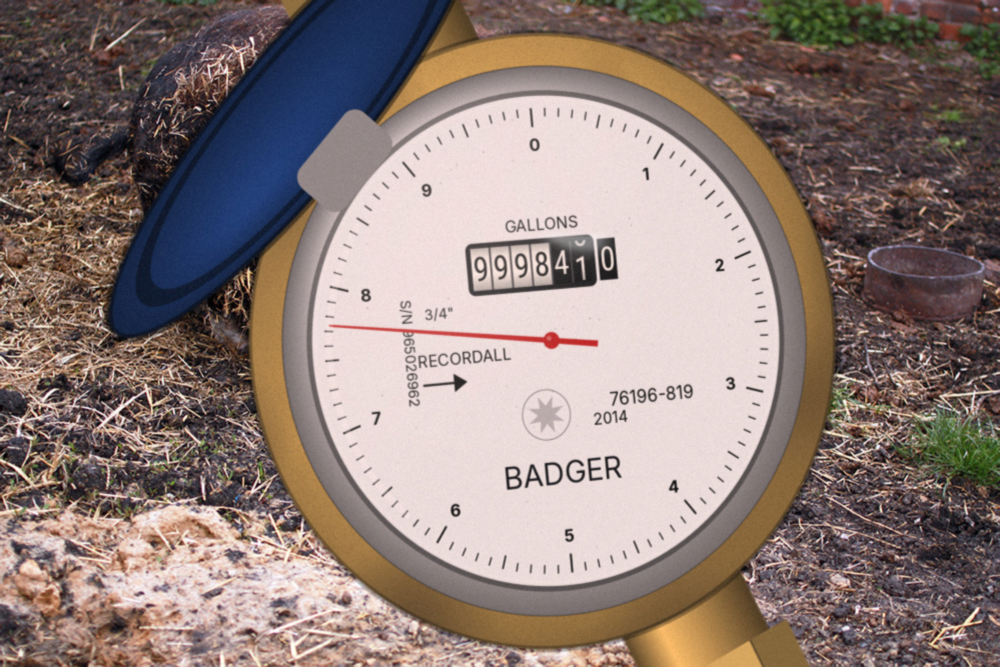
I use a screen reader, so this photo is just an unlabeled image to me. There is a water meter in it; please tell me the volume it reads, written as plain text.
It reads 9998407.7 gal
